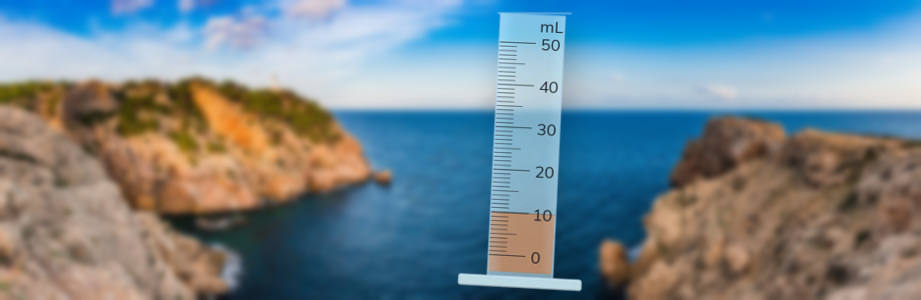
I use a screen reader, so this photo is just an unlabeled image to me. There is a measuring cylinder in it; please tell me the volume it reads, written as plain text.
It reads 10 mL
